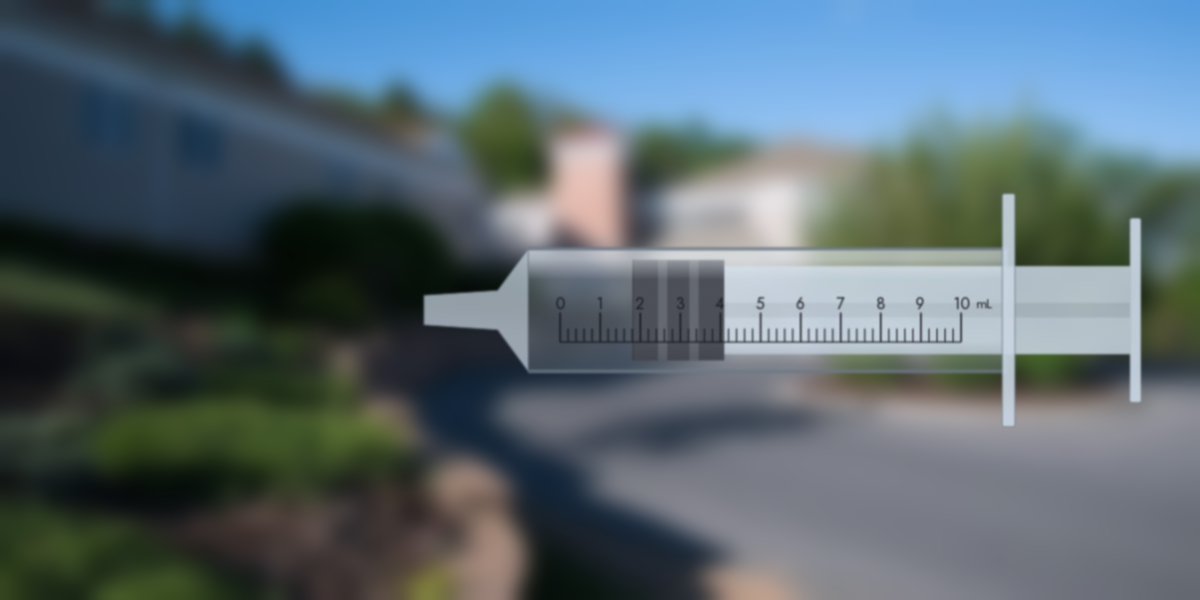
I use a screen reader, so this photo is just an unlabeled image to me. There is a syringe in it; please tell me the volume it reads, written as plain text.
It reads 1.8 mL
